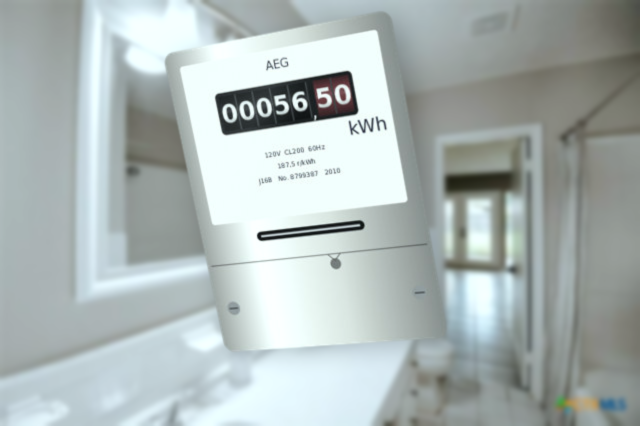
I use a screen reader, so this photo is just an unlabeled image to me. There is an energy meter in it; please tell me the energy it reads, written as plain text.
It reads 56.50 kWh
